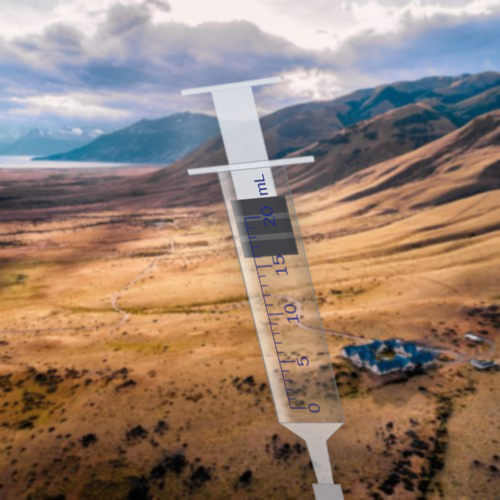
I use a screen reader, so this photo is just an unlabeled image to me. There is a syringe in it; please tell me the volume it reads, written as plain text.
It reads 16 mL
